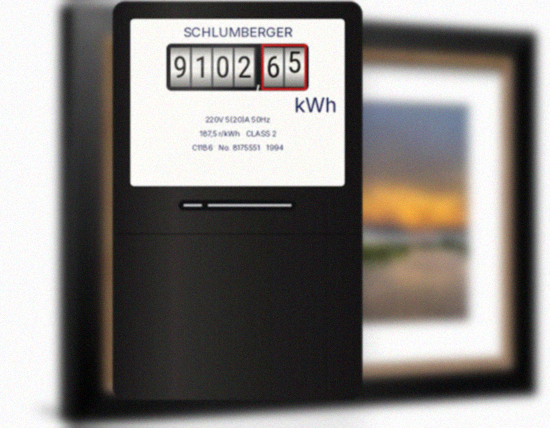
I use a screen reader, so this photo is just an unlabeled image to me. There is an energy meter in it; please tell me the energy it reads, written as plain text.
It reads 9102.65 kWh
